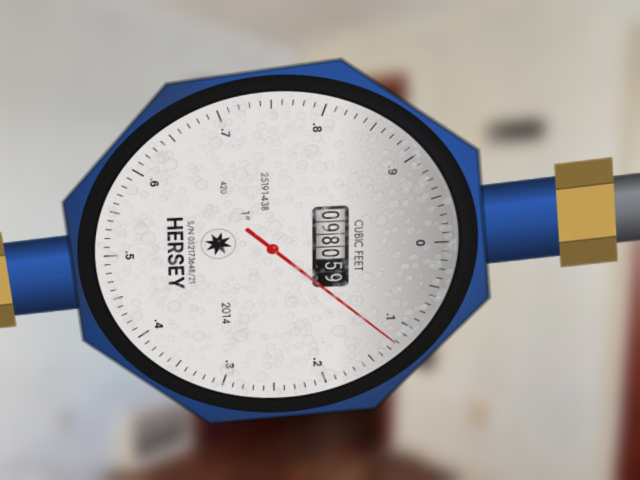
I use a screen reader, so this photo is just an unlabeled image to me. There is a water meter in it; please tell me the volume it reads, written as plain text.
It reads 98059.12 ft³
